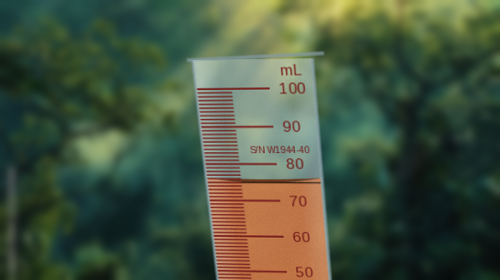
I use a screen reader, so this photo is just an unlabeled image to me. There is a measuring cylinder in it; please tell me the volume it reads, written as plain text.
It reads 75 mL
